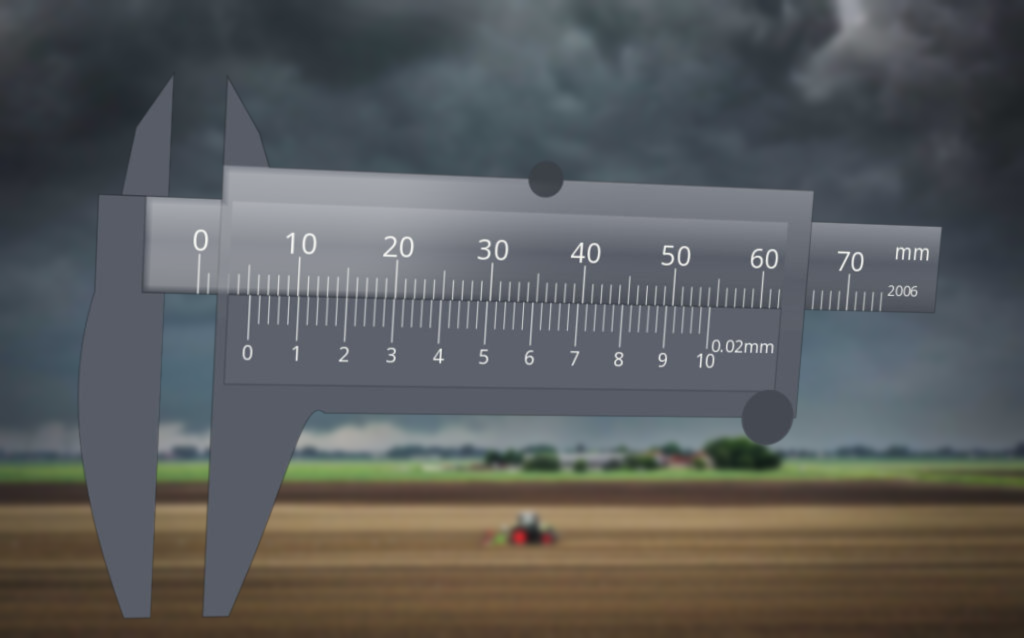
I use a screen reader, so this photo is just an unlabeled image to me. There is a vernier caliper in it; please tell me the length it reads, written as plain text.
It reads 5.2 mm
